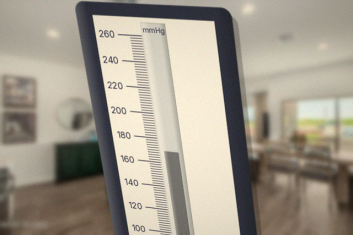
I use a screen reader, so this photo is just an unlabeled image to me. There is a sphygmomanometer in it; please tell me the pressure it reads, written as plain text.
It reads 170 mmHg
